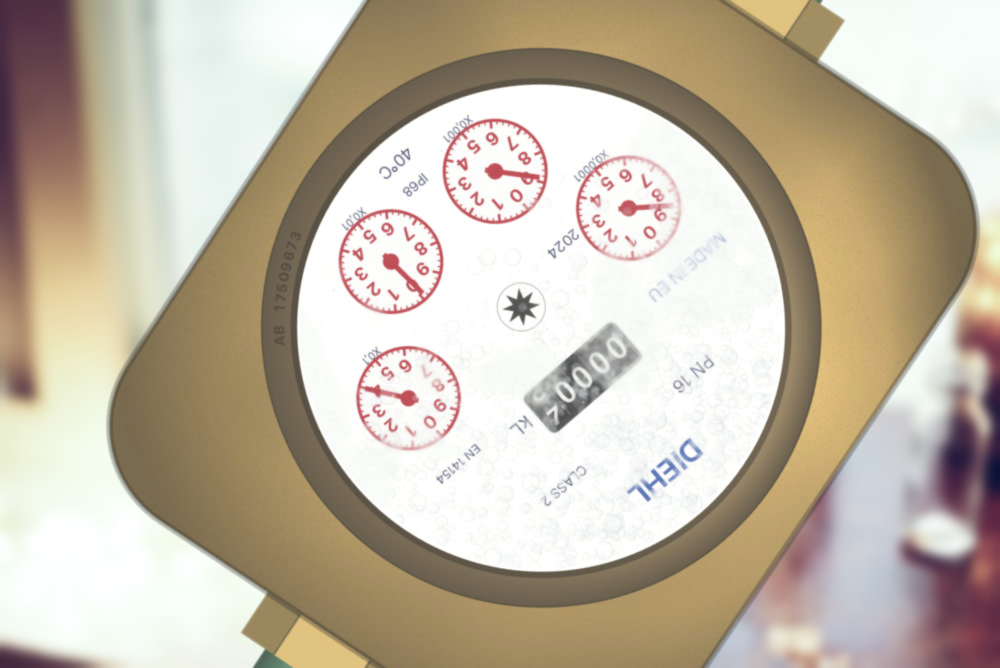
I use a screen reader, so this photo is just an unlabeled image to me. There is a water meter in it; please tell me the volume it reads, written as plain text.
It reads 2.3988 kL
